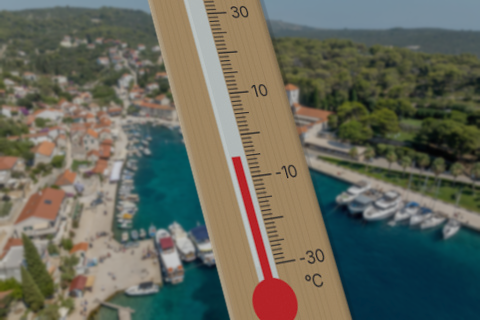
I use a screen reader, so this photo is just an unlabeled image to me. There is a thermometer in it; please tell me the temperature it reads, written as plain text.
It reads -5 °C
